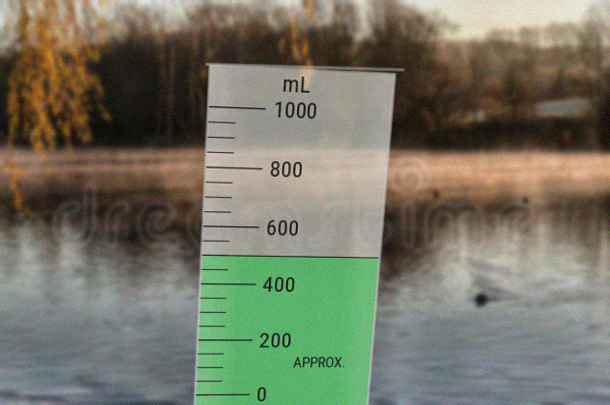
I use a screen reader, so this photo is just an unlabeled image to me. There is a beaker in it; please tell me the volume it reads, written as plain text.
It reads 500 mL
